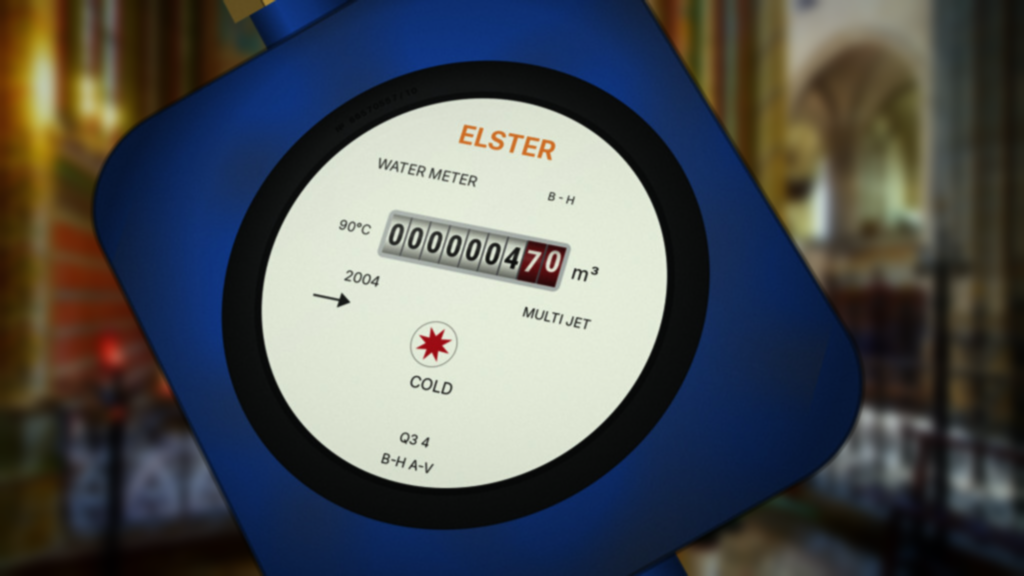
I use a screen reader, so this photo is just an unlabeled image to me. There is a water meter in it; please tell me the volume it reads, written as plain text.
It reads 4.70 m³
